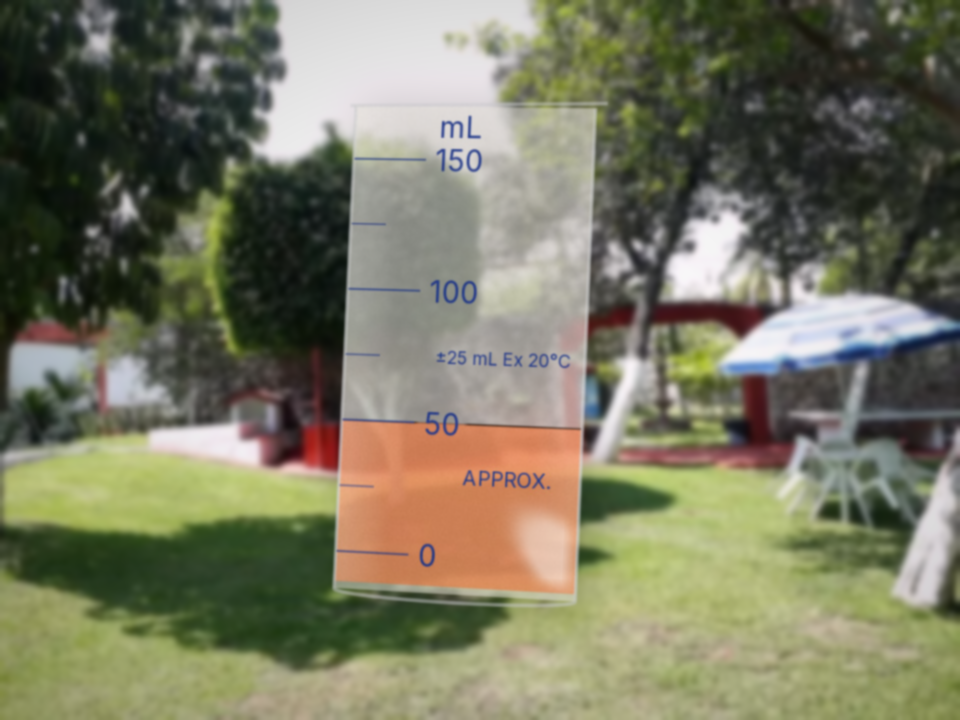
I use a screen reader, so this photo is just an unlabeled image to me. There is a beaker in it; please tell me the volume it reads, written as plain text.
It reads 50 mL
